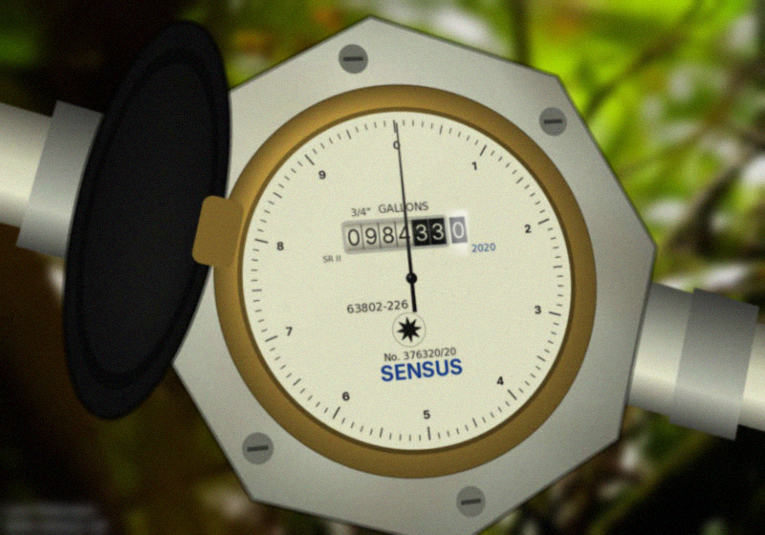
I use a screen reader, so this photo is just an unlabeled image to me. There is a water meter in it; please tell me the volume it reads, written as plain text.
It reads 984330.0 gal
